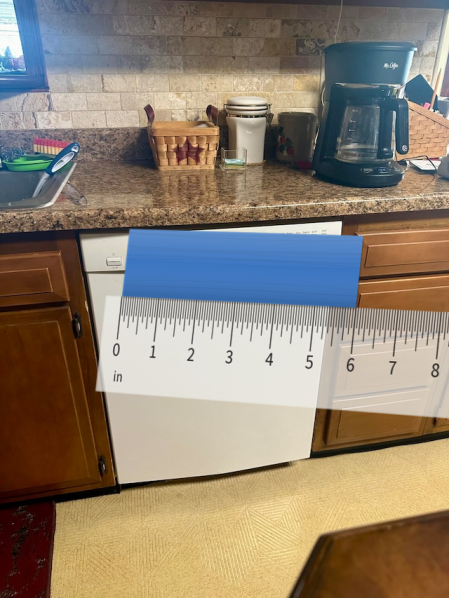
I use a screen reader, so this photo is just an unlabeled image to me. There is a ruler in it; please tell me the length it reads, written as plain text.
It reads 6 in
